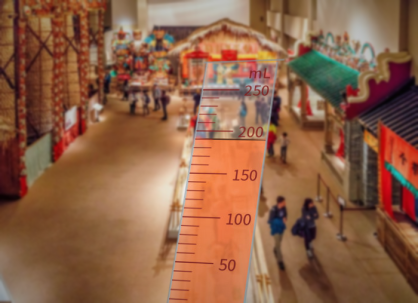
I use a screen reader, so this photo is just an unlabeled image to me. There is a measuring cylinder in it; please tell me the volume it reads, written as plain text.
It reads 190 mL
